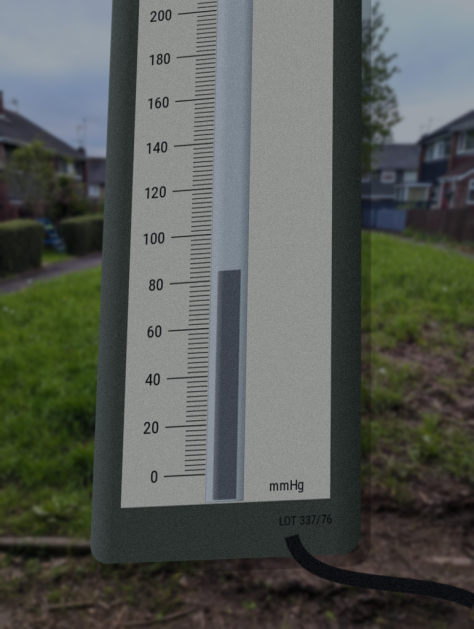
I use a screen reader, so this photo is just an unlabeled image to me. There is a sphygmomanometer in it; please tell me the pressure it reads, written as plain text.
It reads 84 mmHg
